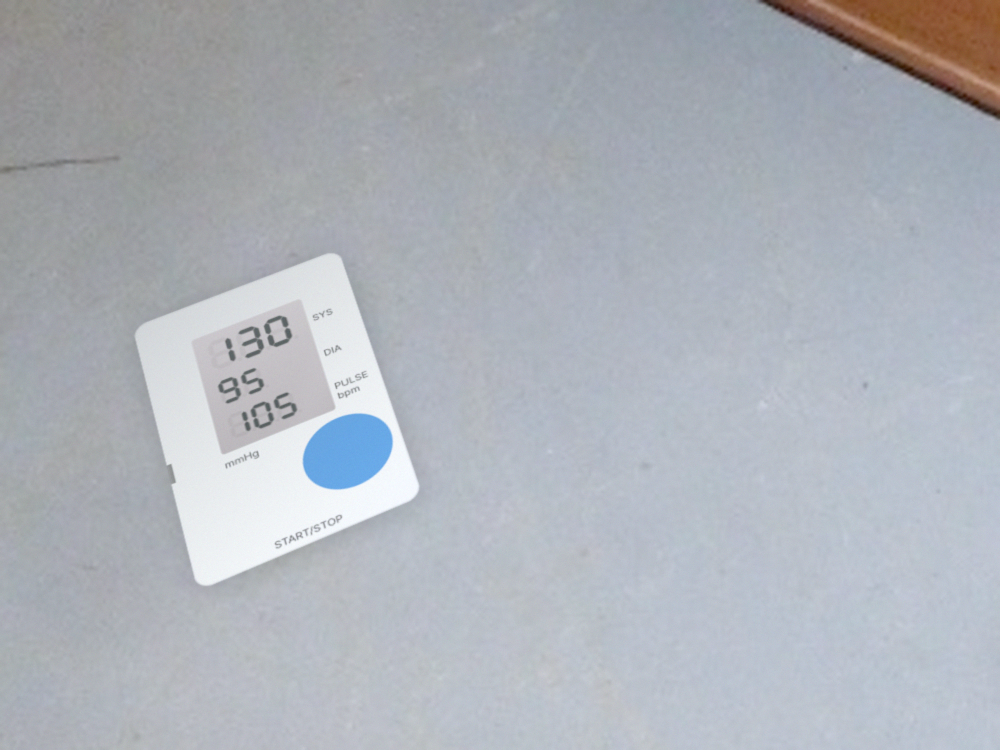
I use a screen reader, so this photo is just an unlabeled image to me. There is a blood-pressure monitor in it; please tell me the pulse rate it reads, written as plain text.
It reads 105 bpm
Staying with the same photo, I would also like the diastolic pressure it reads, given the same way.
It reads 95 mmHg
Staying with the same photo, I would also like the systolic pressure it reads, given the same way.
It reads 130 mmHg
